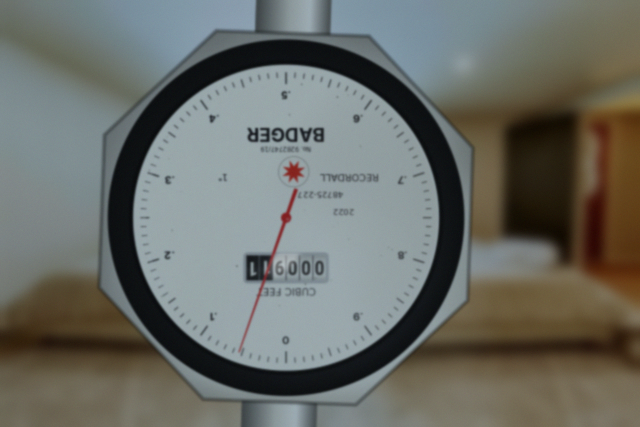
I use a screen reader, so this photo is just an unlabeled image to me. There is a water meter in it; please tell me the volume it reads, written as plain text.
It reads 911.05 ft³
